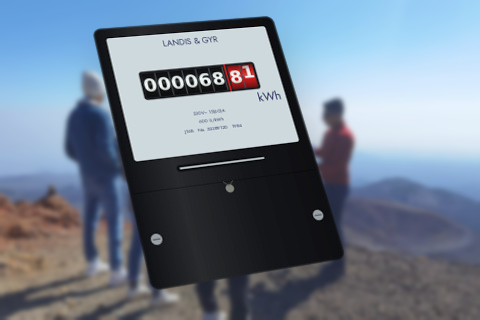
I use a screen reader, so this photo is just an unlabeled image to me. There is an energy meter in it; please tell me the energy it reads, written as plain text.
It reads 68.81 kWh
